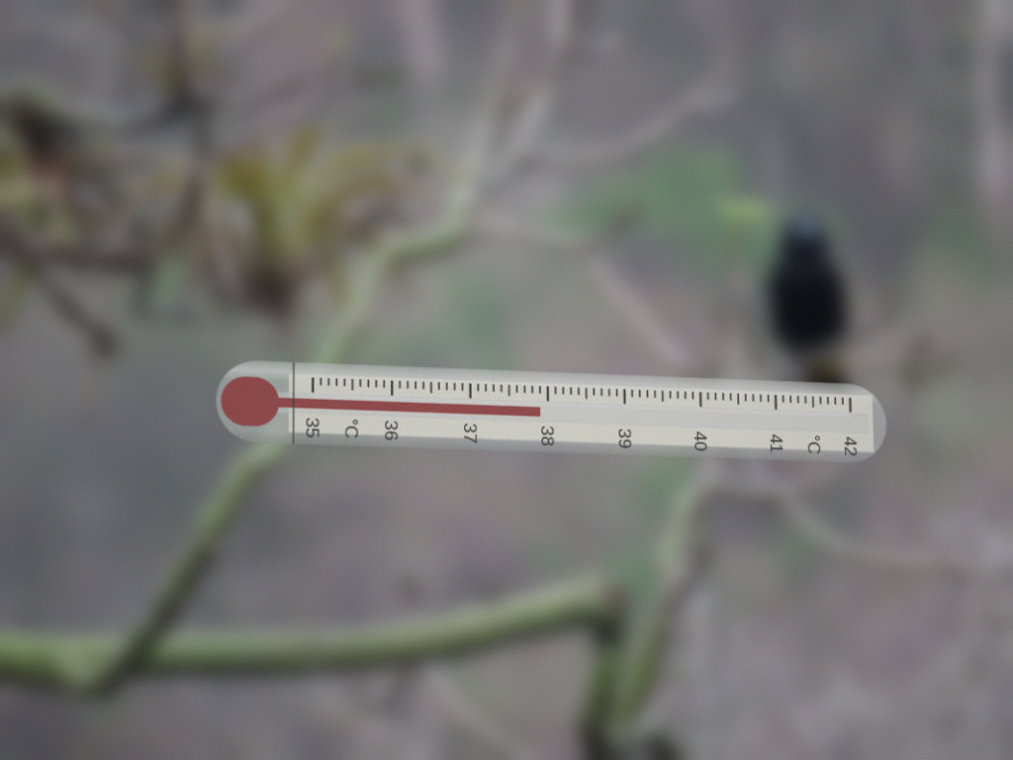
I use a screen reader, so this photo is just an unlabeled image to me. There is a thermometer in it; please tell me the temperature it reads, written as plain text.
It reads 37.9 °C
